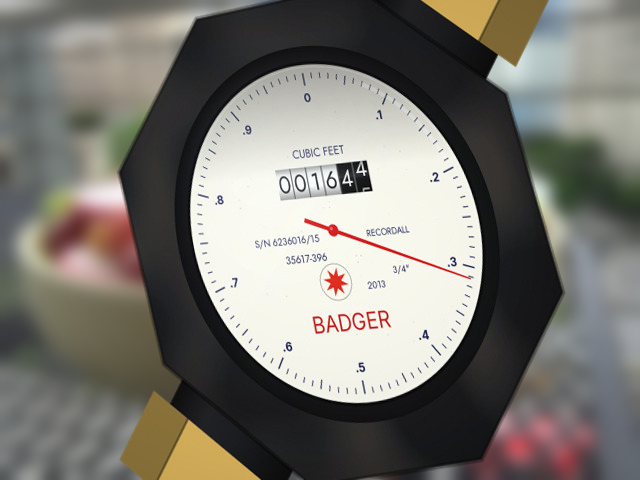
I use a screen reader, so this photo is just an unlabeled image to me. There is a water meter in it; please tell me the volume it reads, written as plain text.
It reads 1644.31 ft³
